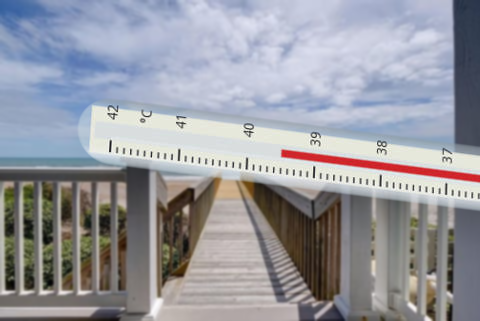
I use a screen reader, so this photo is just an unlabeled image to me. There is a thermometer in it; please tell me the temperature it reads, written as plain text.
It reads 39.5 °C
